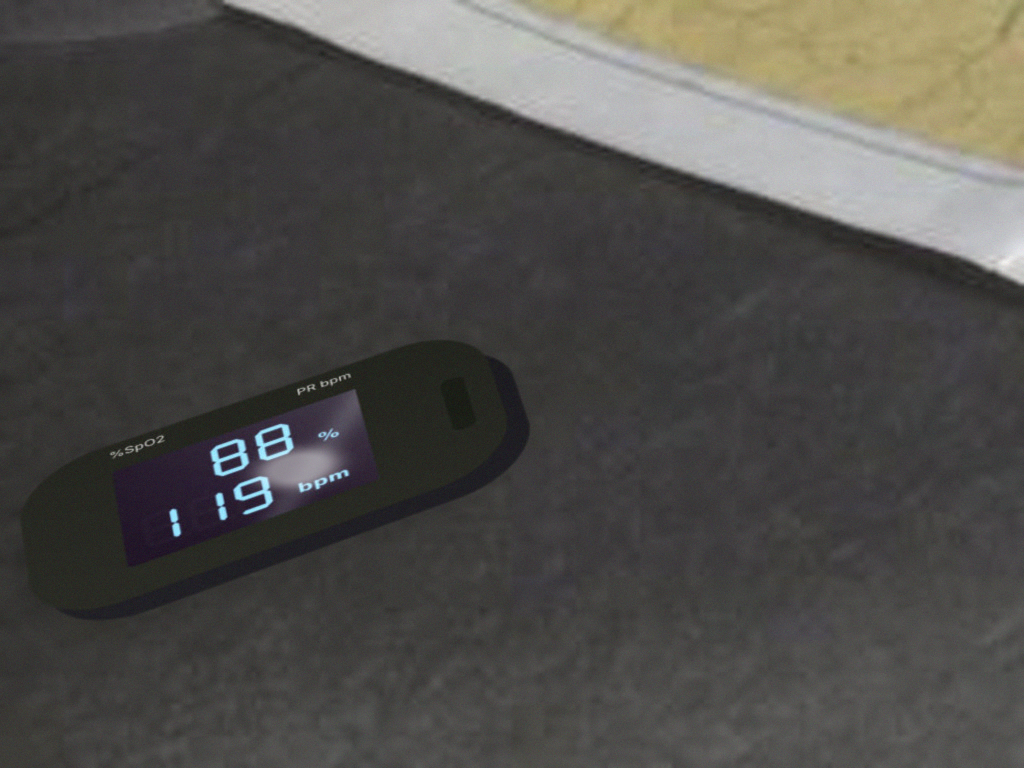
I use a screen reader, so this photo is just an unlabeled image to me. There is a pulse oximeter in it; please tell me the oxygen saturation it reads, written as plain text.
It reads 88 %
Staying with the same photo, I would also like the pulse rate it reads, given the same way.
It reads 119 bpm
